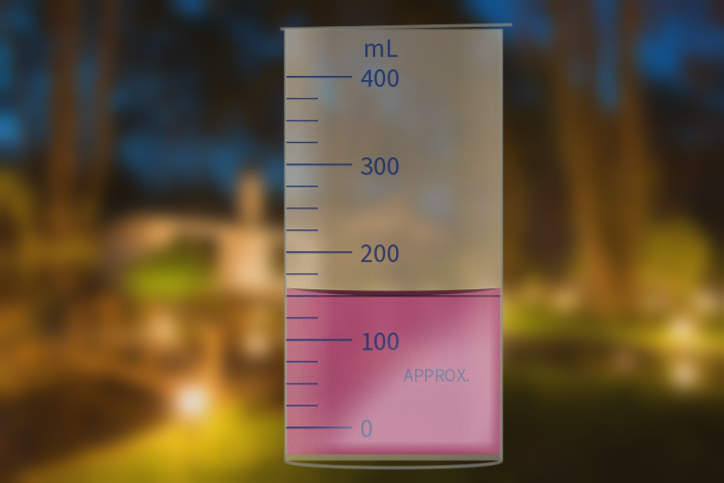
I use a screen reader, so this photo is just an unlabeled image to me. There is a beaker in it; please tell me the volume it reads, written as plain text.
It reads 150 mL
